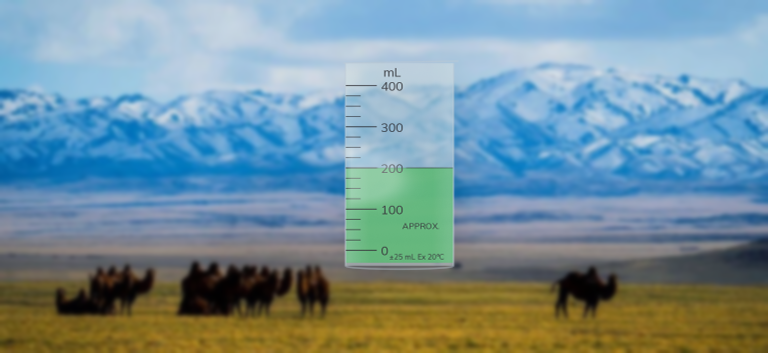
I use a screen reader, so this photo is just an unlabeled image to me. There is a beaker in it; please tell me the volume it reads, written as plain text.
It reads 200 mL
